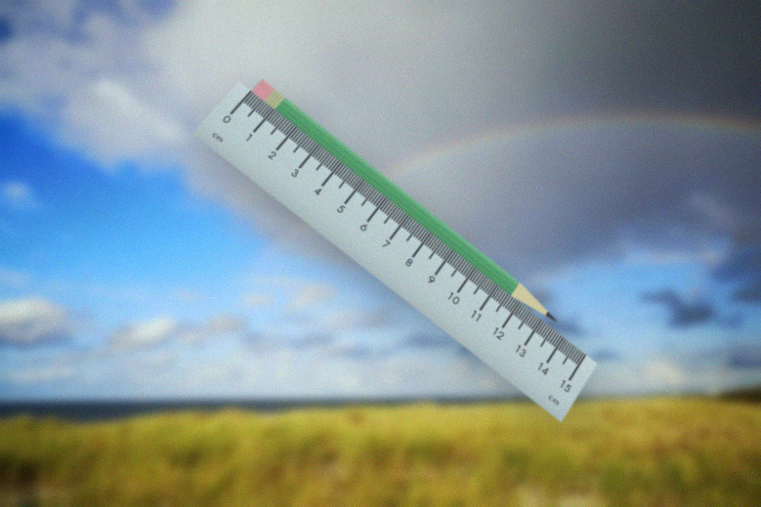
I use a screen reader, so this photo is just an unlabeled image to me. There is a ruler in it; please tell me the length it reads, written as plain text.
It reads 13.5 cm
